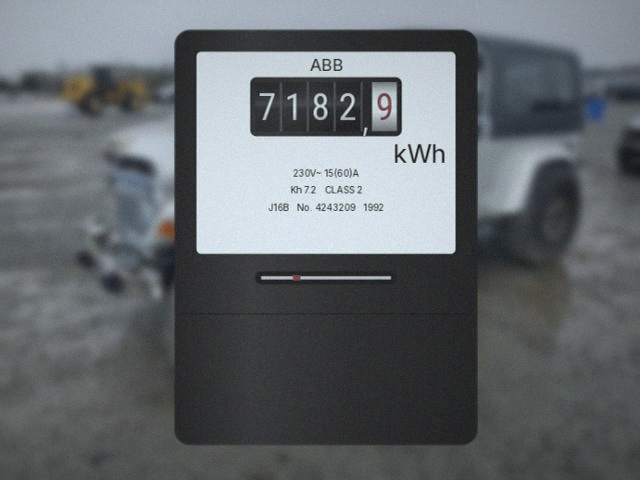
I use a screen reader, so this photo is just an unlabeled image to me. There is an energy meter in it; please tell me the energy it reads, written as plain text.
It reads 7182.9 kWh
